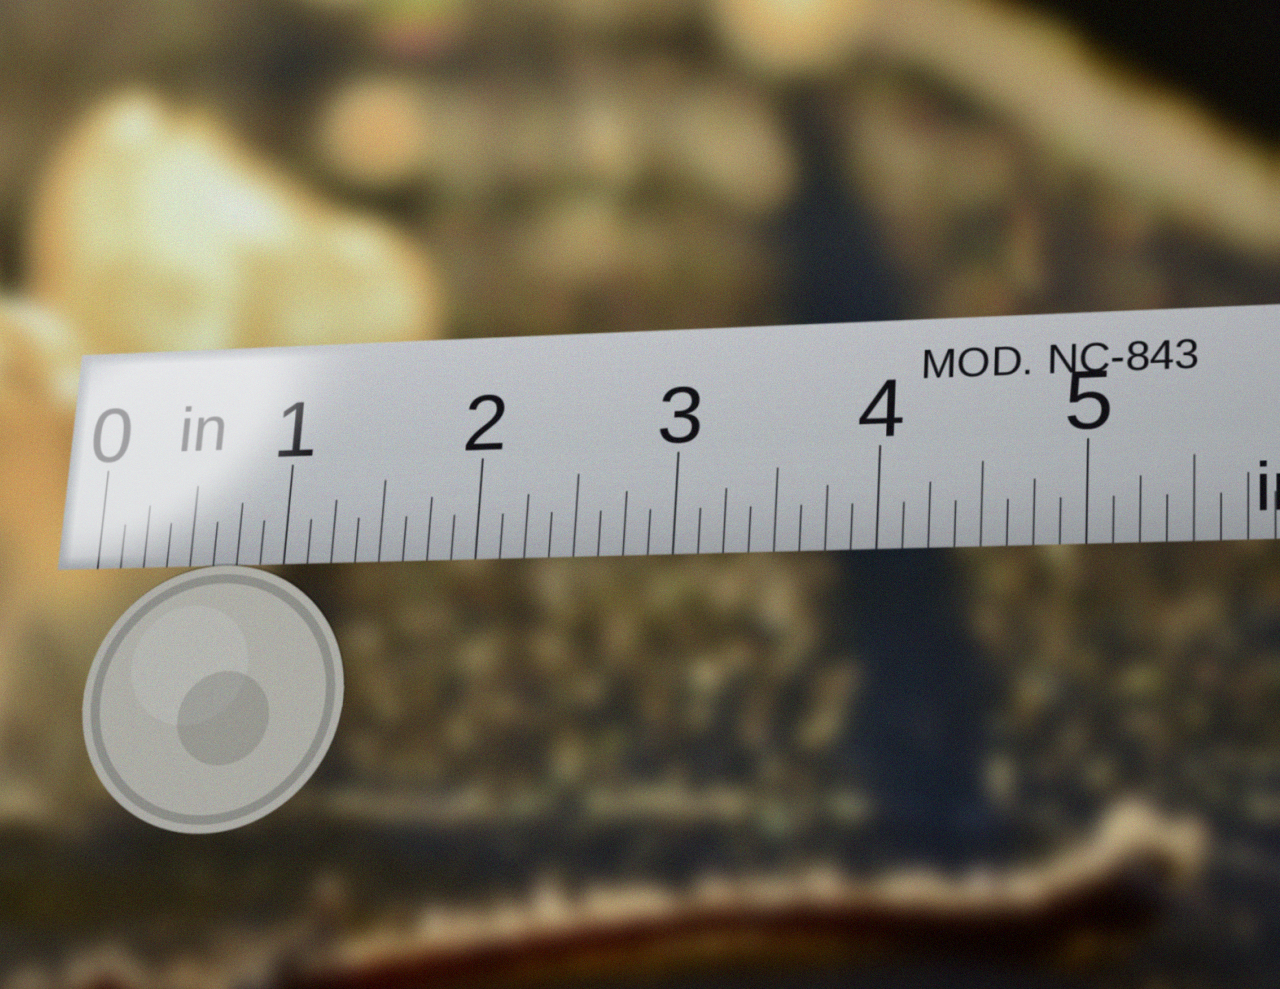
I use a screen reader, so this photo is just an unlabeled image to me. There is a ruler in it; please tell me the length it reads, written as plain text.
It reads 1.375 in
